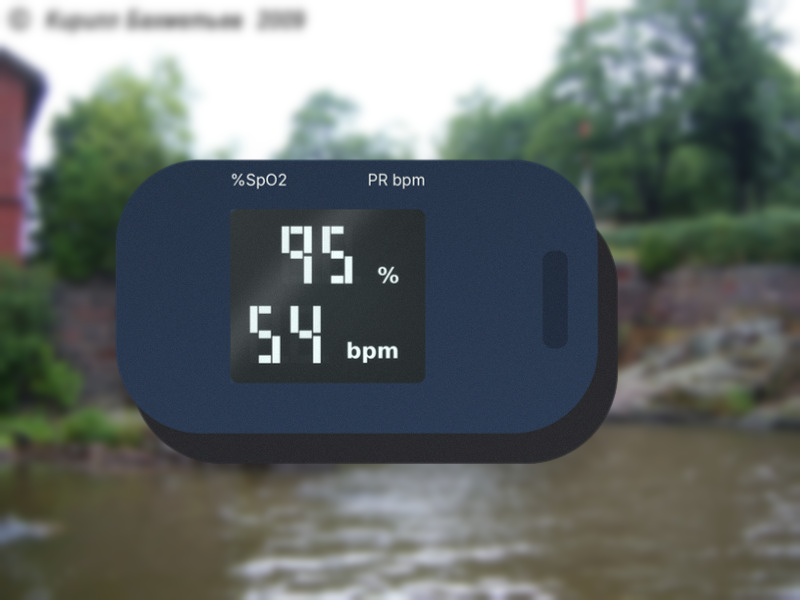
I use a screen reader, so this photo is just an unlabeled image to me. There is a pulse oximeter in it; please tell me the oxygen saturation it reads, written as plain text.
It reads 95 %
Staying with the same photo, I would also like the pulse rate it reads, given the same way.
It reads 54 bpm
